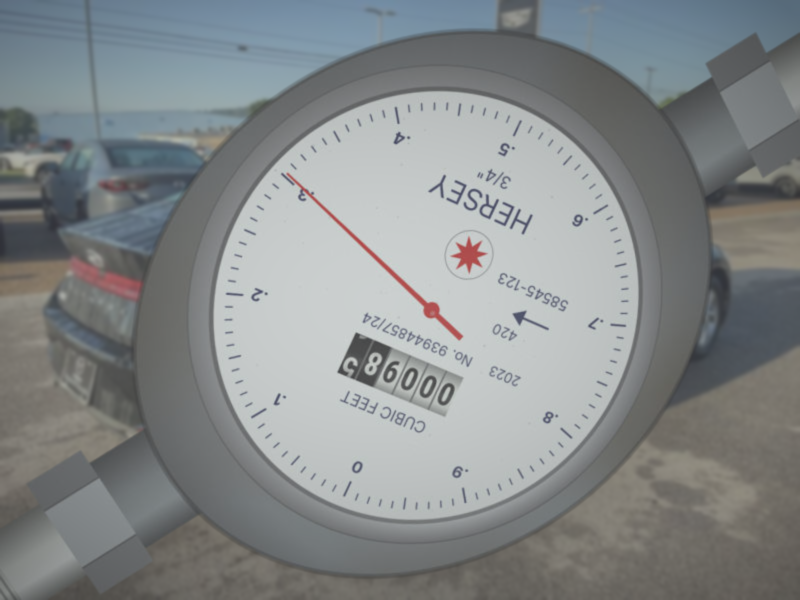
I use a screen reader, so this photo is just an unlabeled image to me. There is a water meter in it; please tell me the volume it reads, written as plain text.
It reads 985.30 ft³
